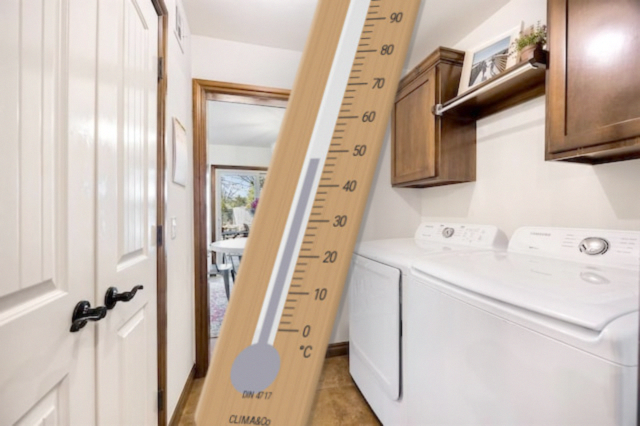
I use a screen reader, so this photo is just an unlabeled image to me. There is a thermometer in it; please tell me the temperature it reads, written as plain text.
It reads 48 °C
